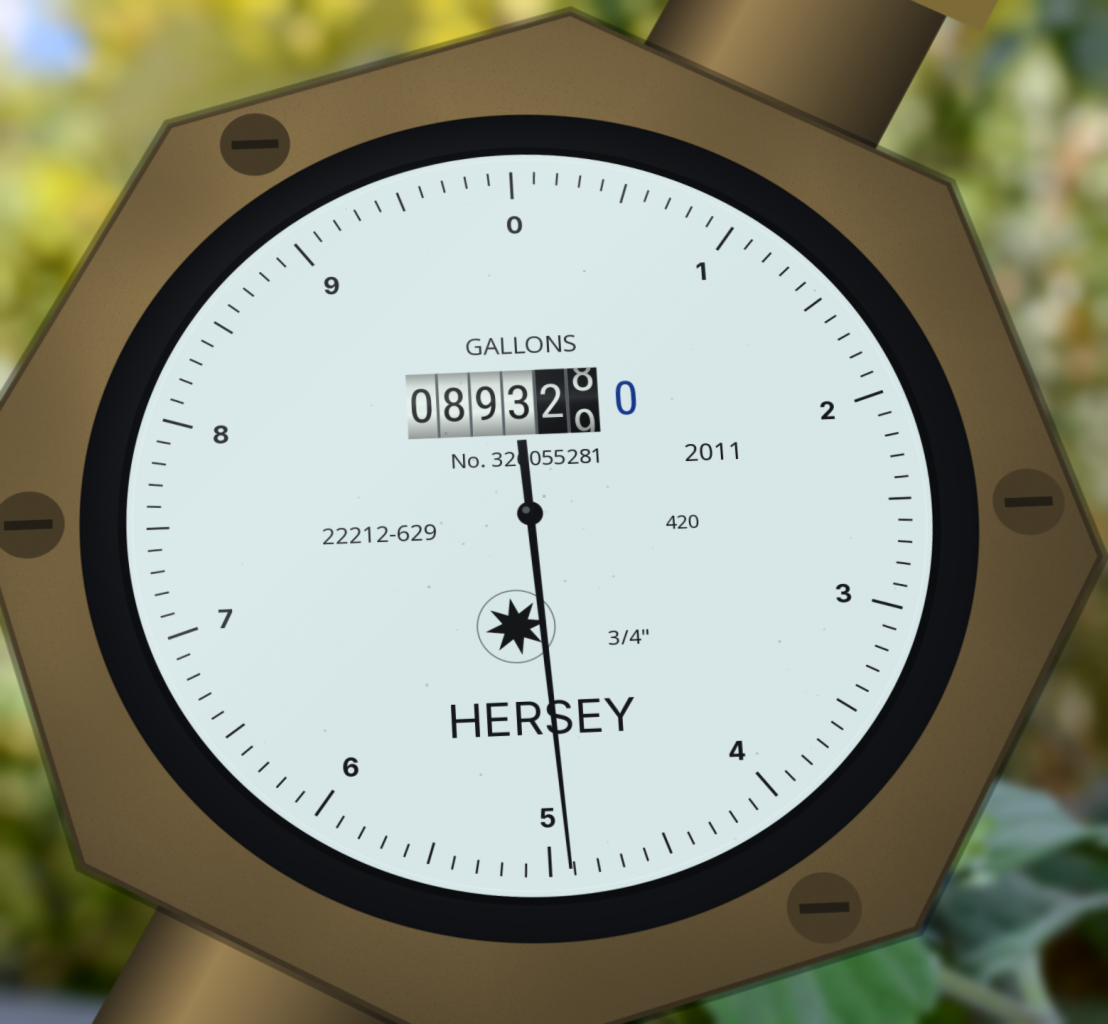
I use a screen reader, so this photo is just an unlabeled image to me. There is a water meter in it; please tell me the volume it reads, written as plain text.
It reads 893284.9 gal
